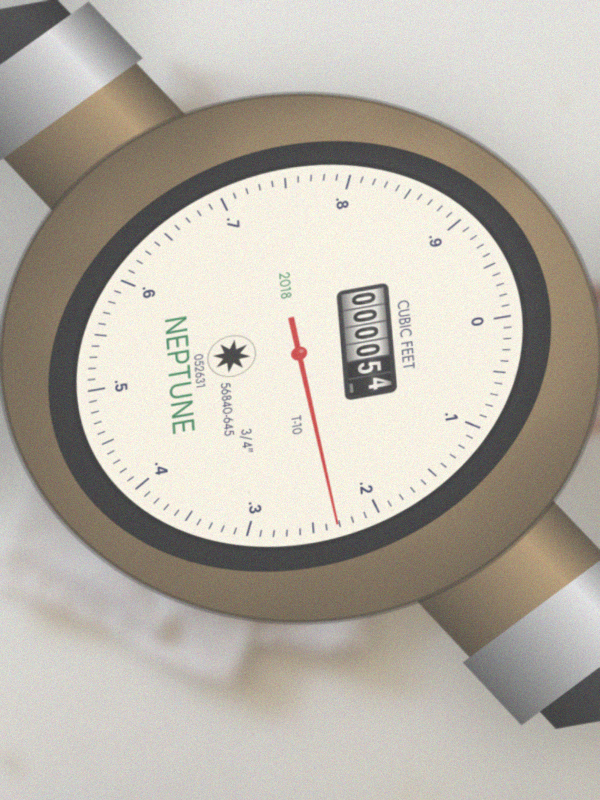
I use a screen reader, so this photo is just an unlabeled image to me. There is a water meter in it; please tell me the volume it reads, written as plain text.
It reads 54.23 ft³
